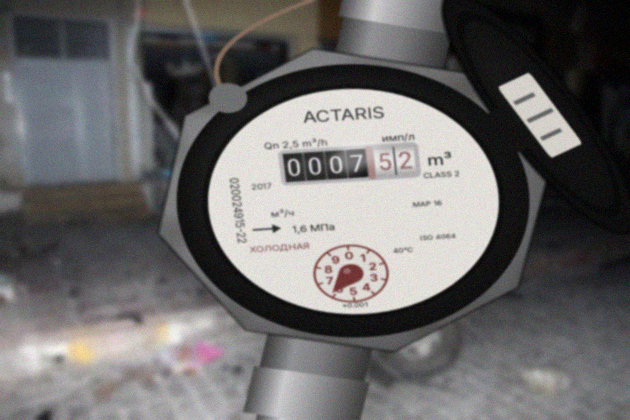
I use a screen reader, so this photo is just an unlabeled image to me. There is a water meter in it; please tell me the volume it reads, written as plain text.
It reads 7.526 m³
